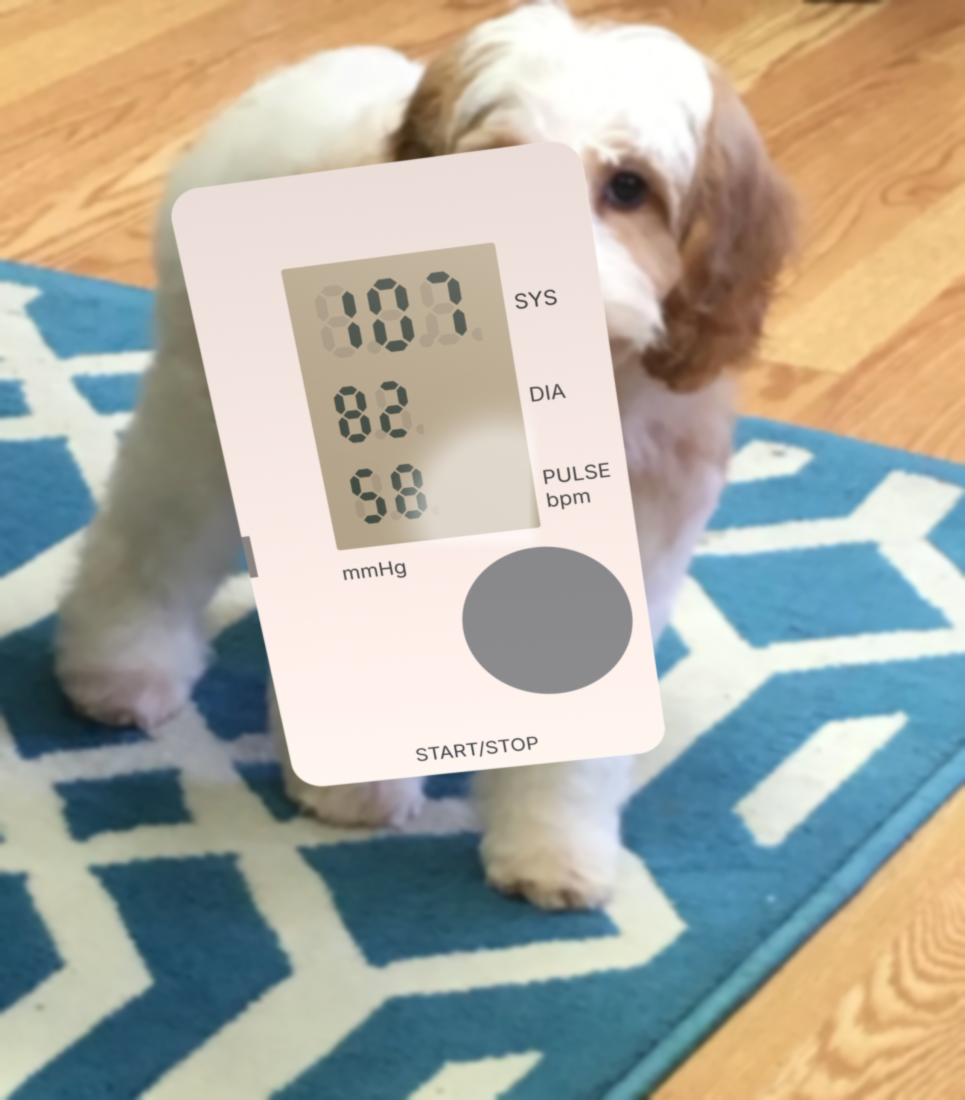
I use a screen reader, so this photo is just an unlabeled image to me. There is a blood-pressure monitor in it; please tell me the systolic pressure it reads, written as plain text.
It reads 107 mmHg
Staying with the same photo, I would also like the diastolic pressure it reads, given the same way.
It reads 82 mmHg
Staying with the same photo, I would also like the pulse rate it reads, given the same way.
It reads 58 bpm
